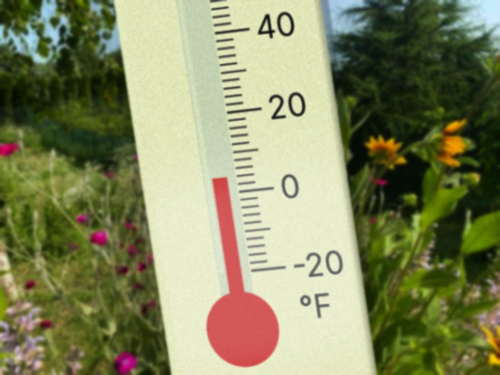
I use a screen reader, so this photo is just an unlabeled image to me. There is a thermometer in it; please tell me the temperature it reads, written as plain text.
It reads 4 °F
